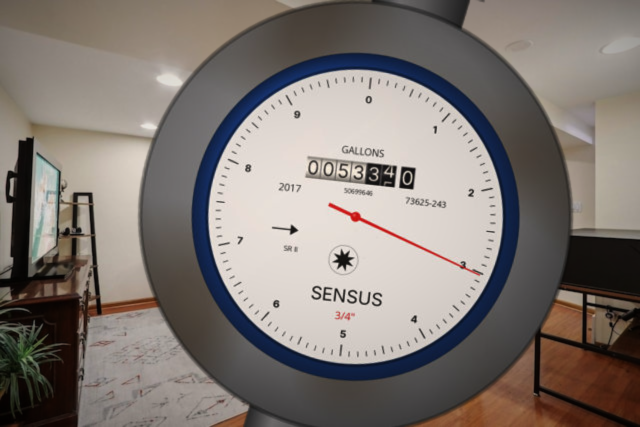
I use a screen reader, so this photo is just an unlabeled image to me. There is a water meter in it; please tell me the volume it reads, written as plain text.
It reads 53343.0 gal
